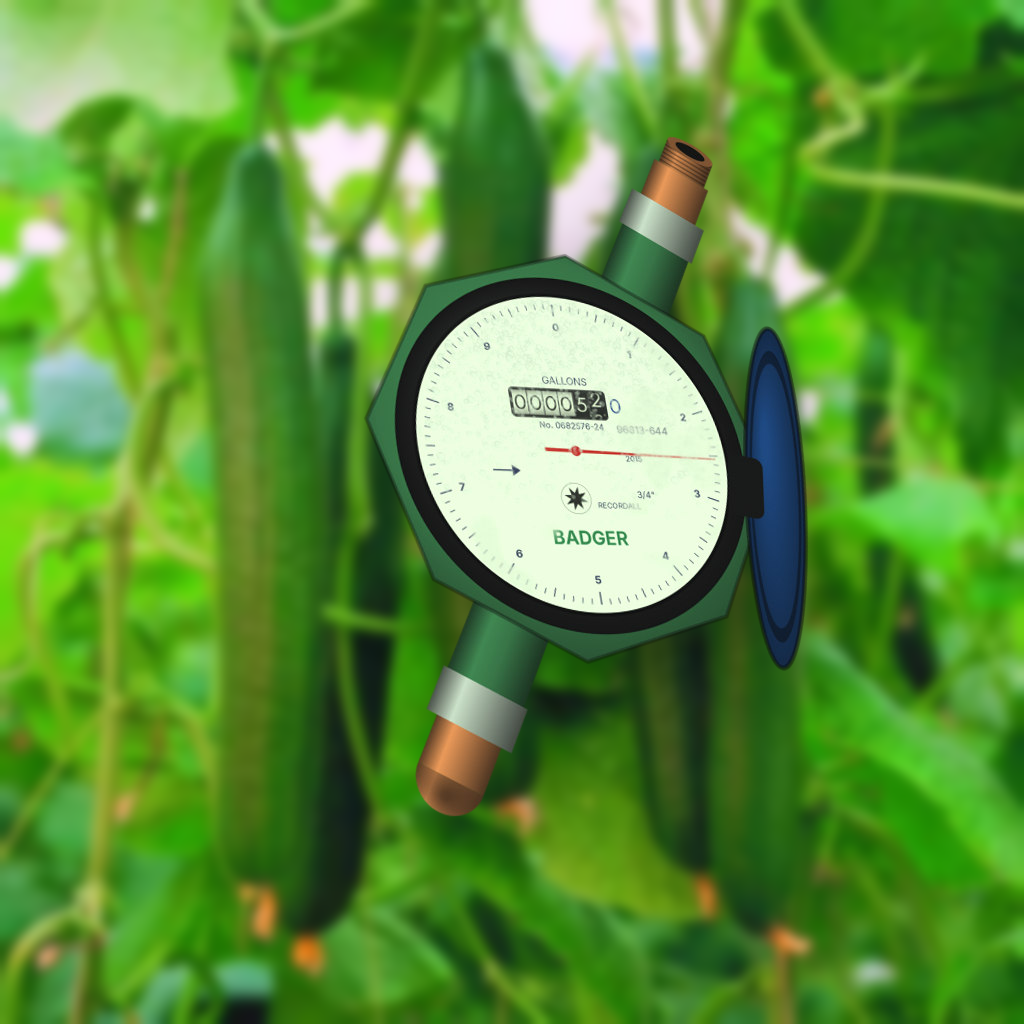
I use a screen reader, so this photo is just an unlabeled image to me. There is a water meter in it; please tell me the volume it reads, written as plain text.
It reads 522.5 gal
